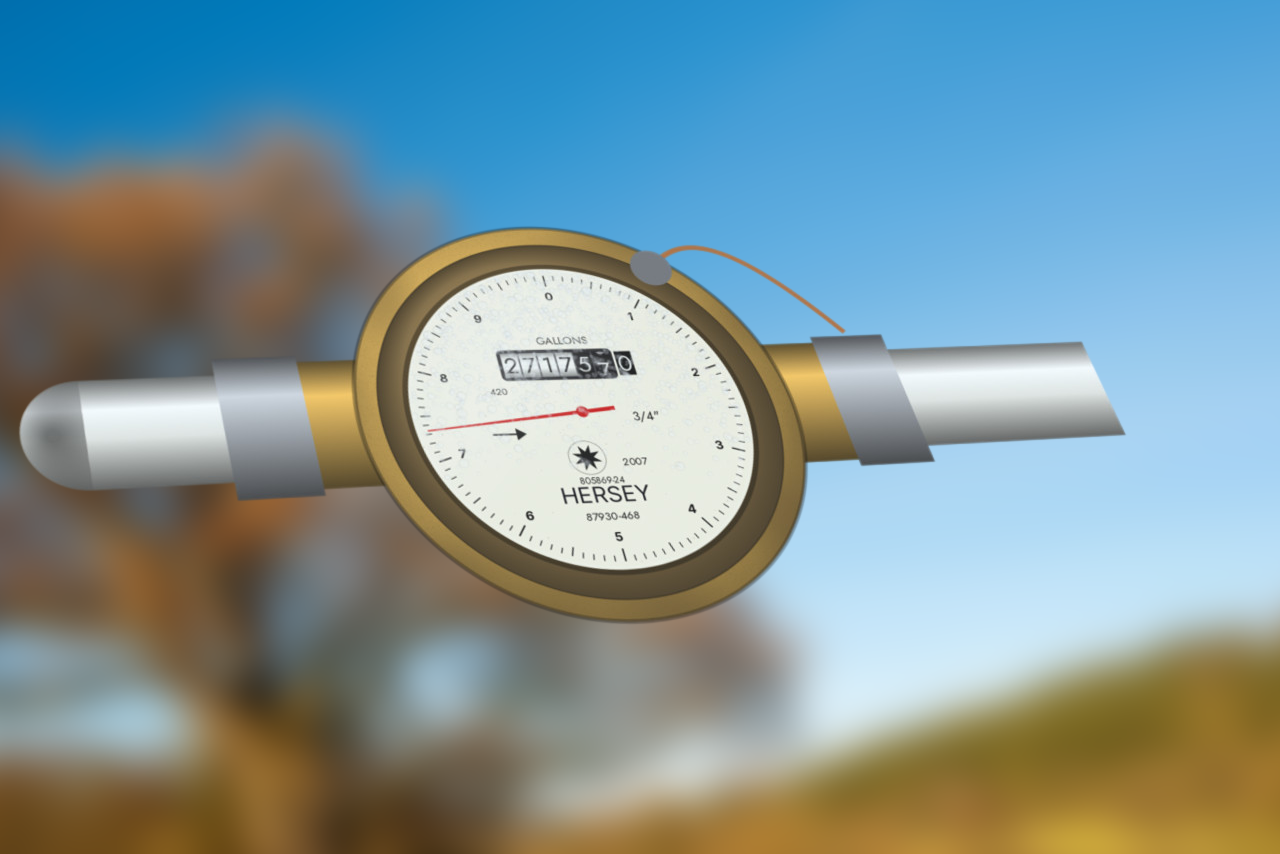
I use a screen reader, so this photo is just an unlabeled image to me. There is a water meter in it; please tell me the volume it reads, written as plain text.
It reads 2717567.3 gal
